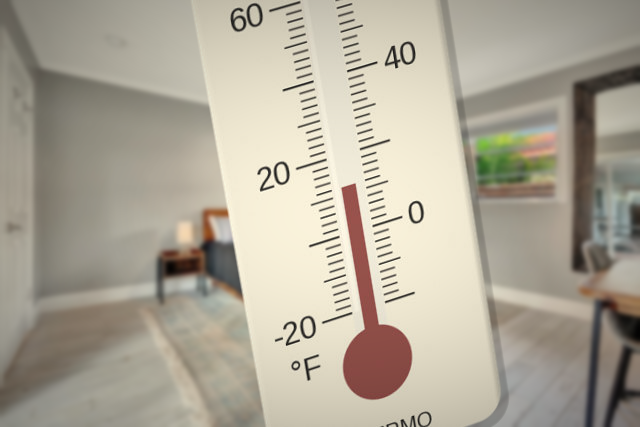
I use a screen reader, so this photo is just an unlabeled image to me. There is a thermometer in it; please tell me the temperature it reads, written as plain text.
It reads 12 °F
